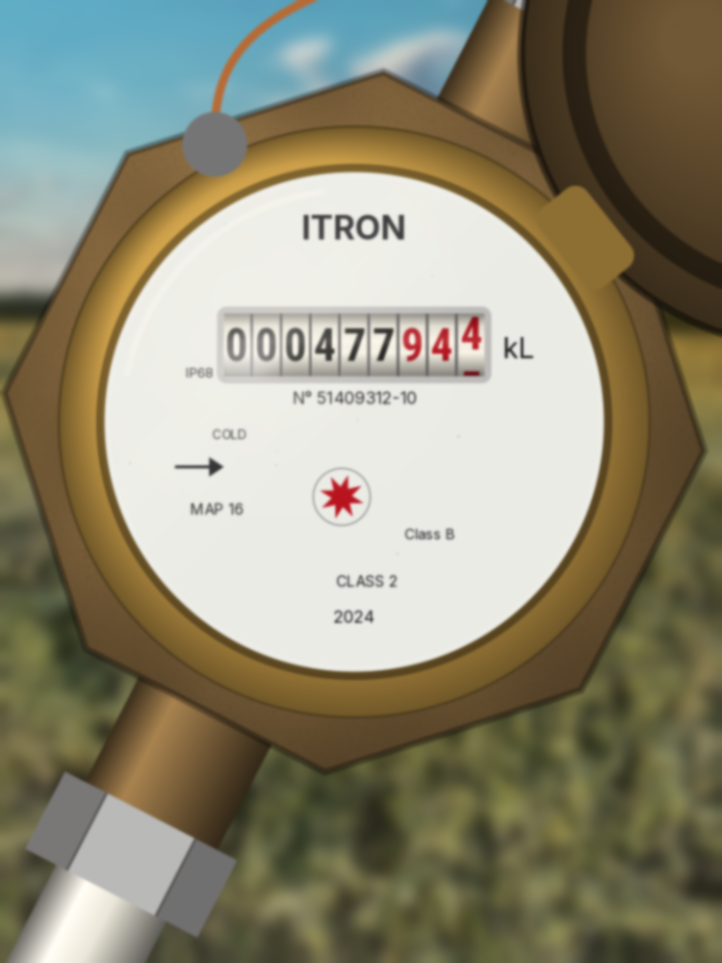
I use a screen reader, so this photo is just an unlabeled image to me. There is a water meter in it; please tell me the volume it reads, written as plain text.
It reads 477.944 kL
